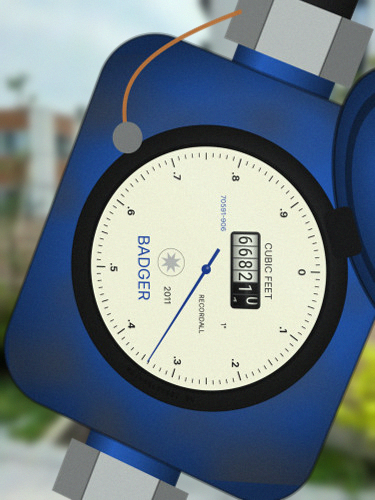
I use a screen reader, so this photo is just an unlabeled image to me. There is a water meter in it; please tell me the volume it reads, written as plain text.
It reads 668210.34 ft³
